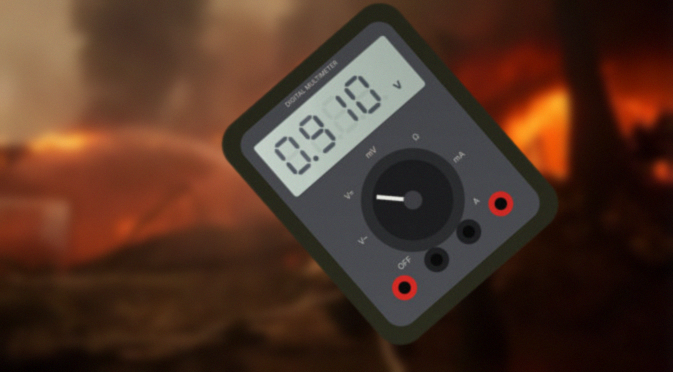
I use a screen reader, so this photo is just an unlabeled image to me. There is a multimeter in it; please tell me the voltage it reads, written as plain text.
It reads 0.910 V
